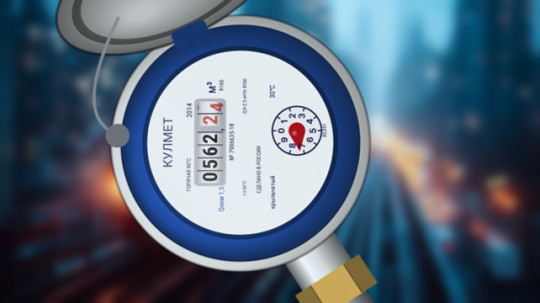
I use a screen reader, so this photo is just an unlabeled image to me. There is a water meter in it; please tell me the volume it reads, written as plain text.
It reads 562.237 m³
